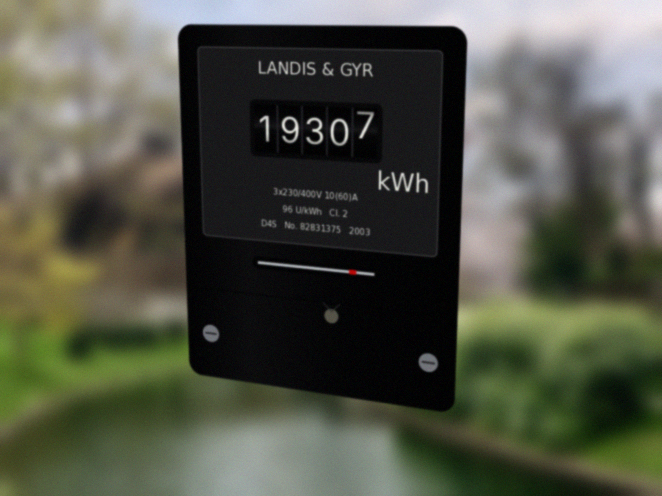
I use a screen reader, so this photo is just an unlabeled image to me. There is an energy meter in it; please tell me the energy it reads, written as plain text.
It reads 19307 kWh
